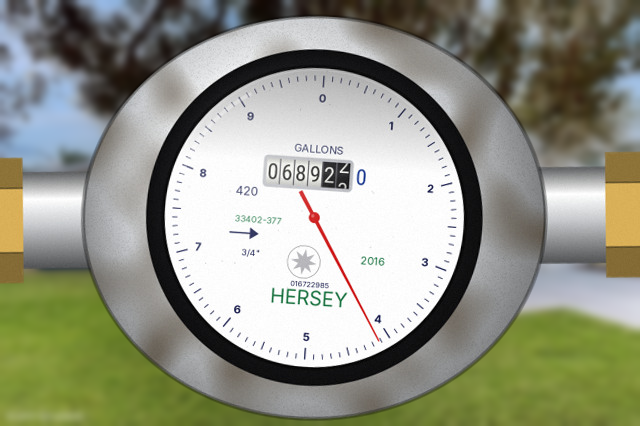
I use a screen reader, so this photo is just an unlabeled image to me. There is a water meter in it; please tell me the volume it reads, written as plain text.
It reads 689224.1 gal
